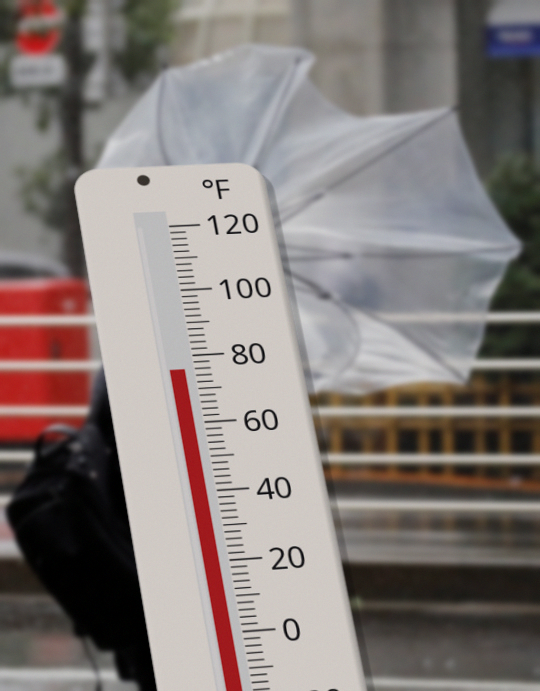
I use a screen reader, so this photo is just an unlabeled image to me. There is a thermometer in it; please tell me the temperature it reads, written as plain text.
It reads 76 °F
